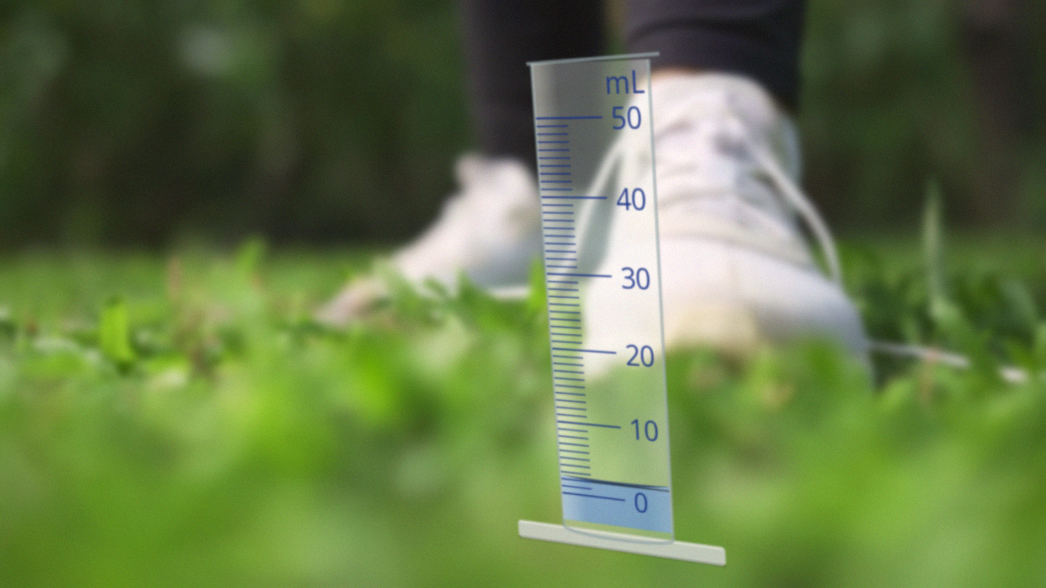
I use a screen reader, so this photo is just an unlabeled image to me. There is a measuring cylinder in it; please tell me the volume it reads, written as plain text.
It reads 2 mL
